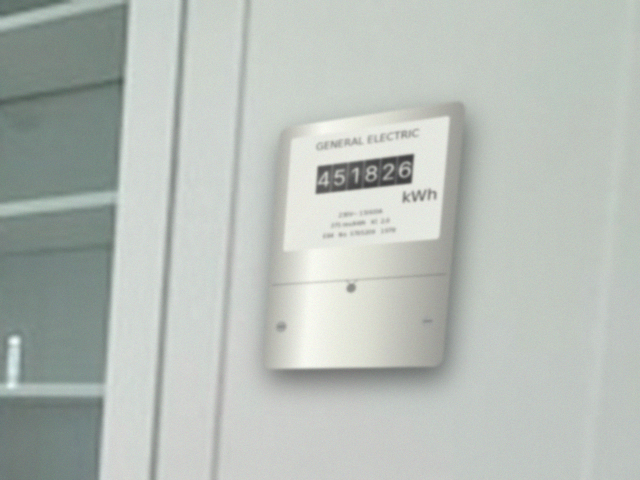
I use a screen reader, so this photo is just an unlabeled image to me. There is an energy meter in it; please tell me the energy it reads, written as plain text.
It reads 451826 kWh
